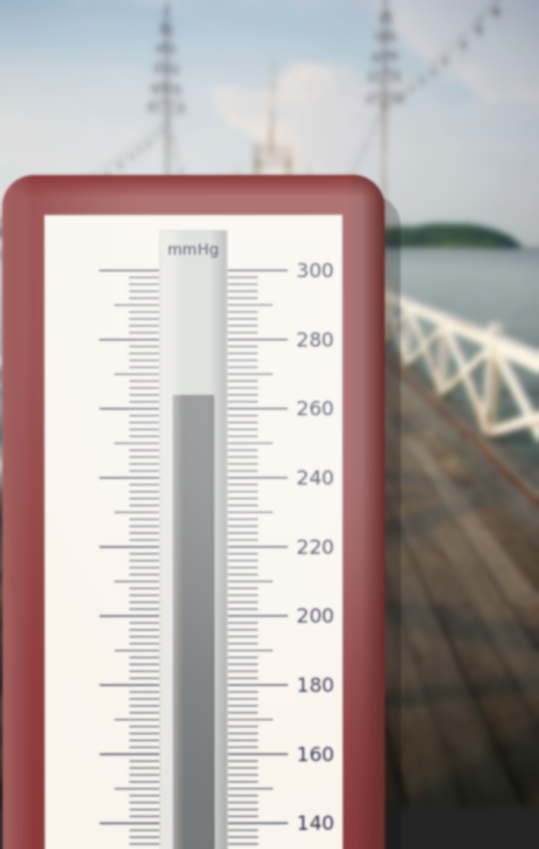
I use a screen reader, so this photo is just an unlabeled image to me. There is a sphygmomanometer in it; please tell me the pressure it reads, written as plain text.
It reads 264 mmHg
